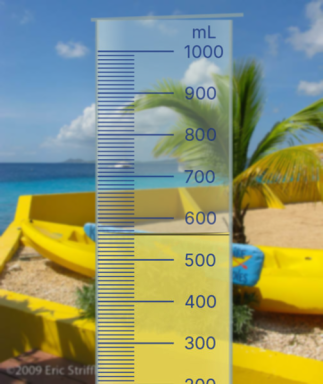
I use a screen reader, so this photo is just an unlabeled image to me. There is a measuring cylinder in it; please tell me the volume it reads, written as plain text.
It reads 560 mL
